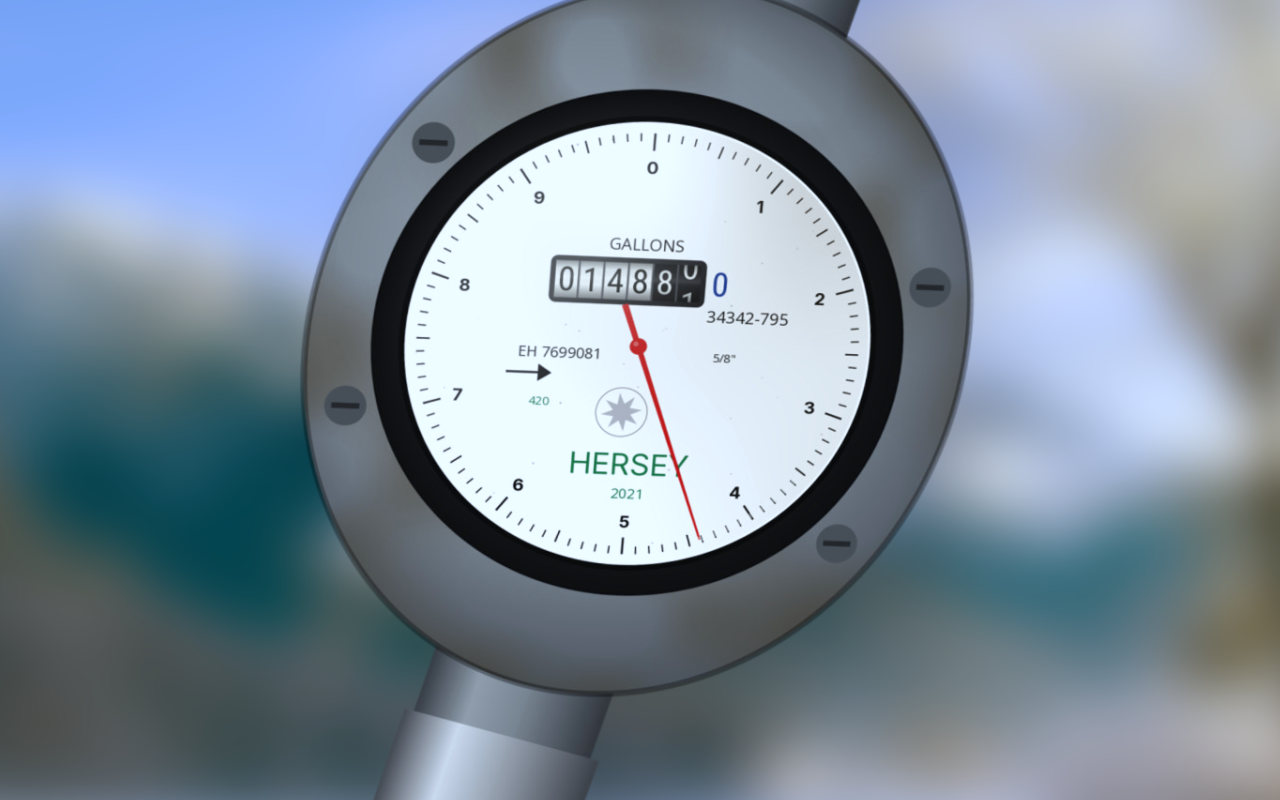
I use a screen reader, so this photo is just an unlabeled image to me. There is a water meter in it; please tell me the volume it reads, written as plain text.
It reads 148804.4 gal
